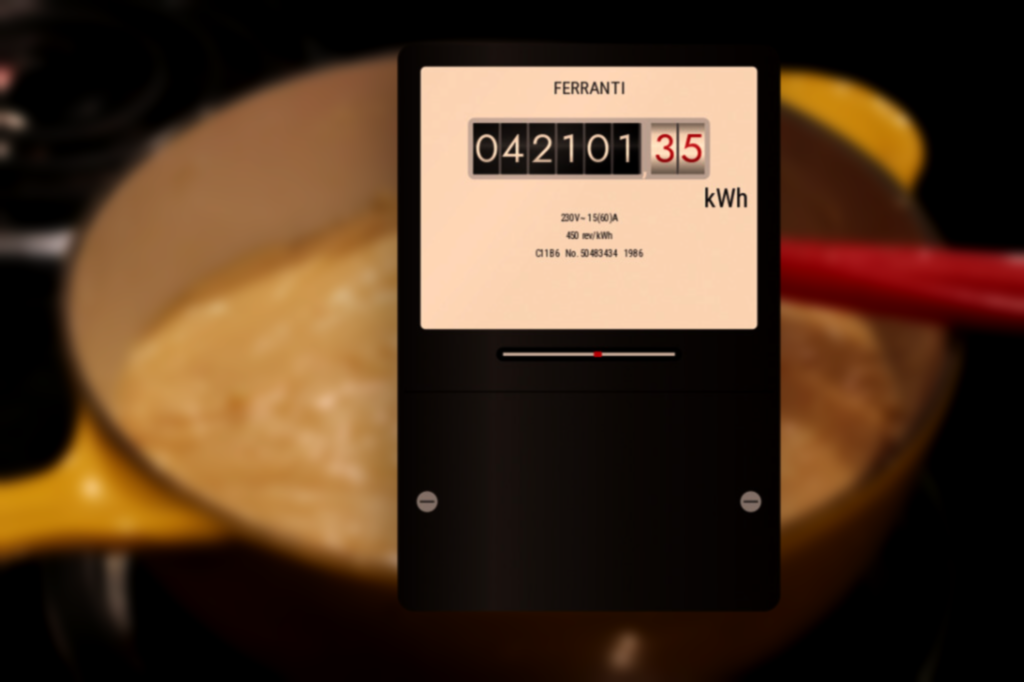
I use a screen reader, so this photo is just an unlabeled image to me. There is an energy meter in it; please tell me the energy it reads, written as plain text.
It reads 42101.35 kWh
